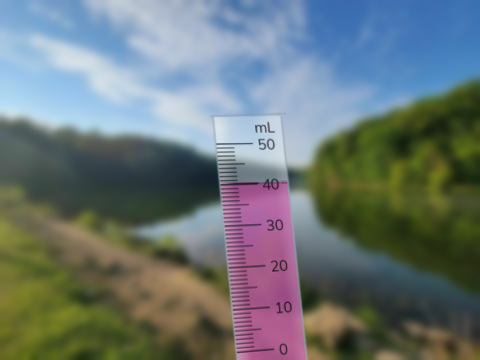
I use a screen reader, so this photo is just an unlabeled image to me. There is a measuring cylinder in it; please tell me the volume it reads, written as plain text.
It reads 40 mL
